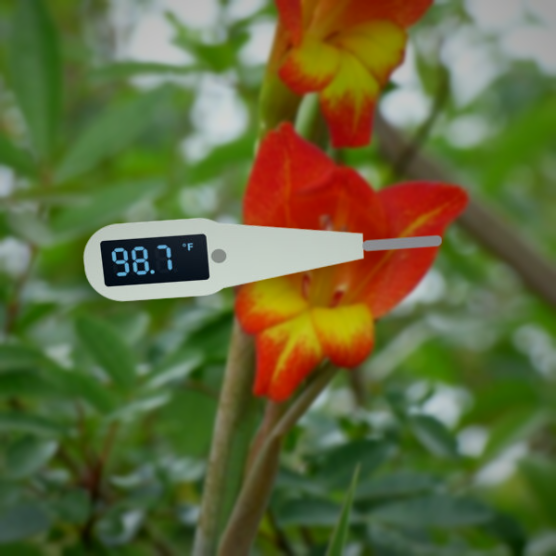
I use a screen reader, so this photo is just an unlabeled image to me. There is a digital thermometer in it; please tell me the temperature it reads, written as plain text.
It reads 98.7 °F
